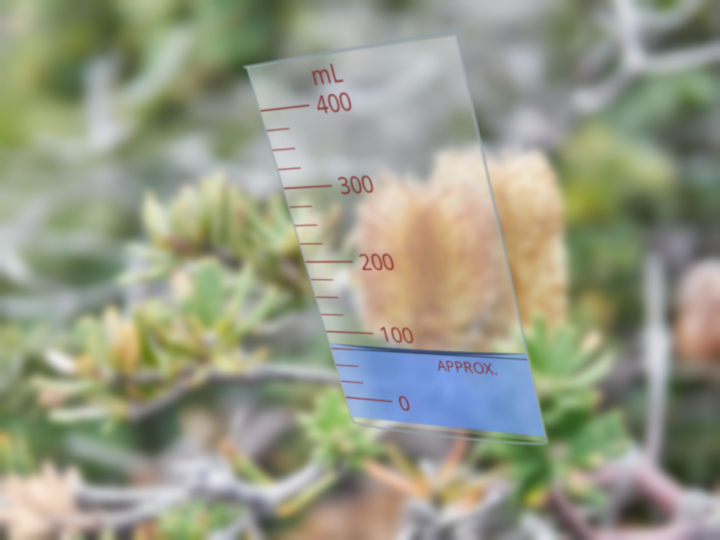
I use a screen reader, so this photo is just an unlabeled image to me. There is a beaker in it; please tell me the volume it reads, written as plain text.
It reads 75 mL
